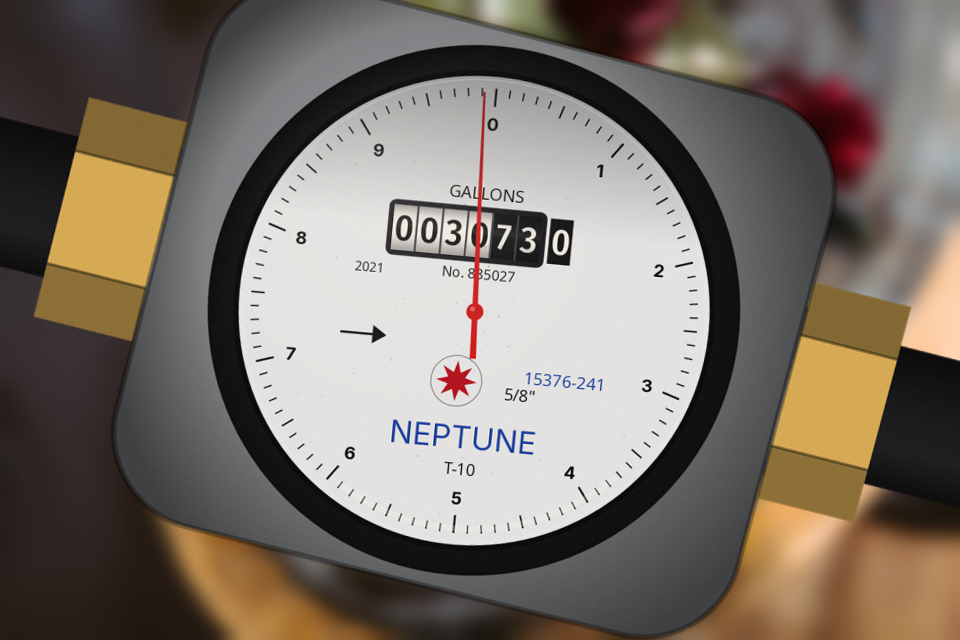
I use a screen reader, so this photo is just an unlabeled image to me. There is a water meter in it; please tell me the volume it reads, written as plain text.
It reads 30729.9 gal
